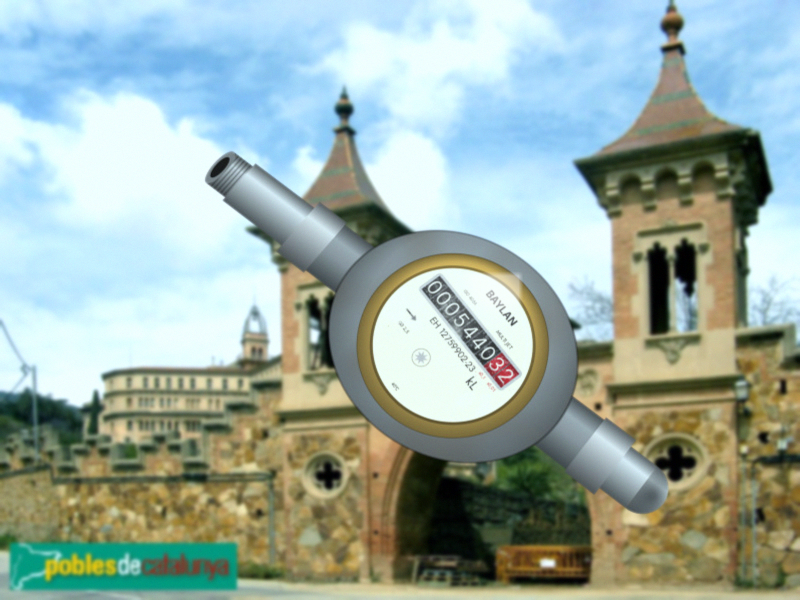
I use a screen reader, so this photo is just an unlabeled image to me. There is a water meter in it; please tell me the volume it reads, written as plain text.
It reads 5440.32 kL
